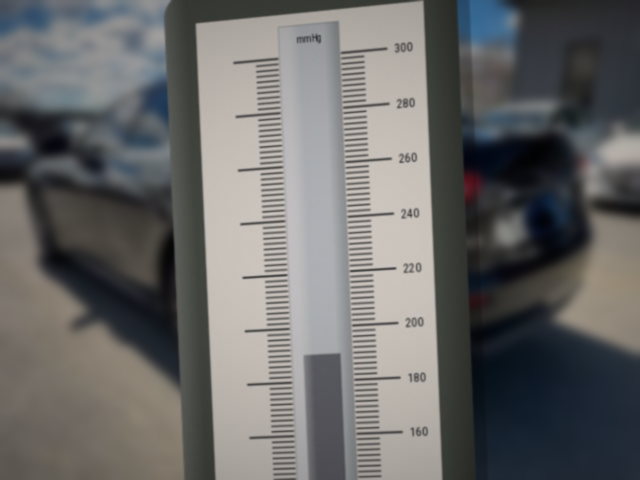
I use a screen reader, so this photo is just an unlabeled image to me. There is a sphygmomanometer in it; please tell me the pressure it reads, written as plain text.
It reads 190 mmHg
